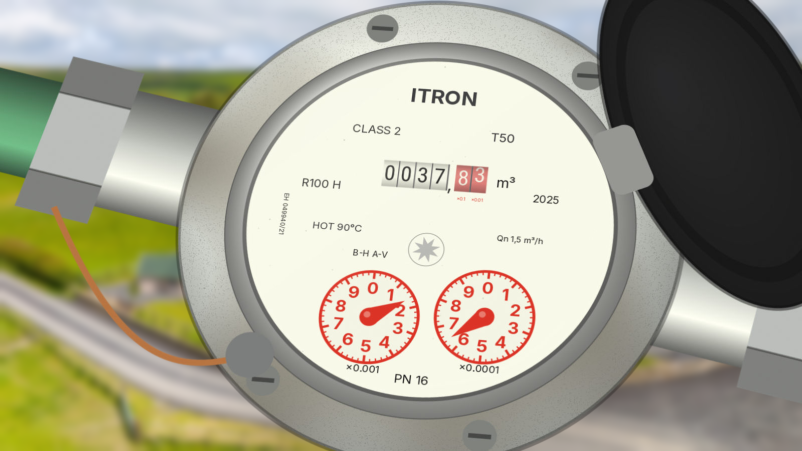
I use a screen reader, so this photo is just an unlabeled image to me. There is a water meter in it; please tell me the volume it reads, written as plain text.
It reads 37.8316 m³
